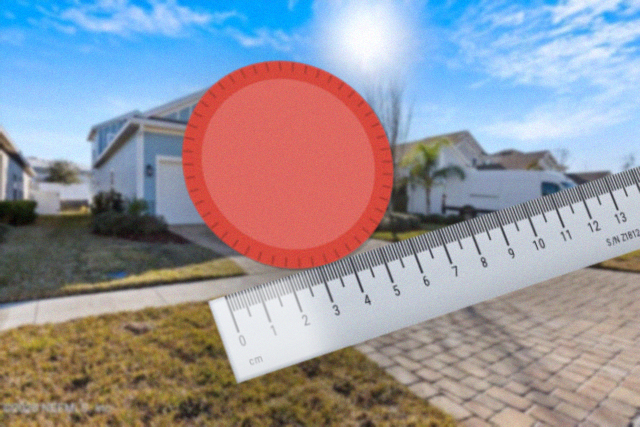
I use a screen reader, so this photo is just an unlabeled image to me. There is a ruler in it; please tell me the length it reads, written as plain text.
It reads 6.5 cm
